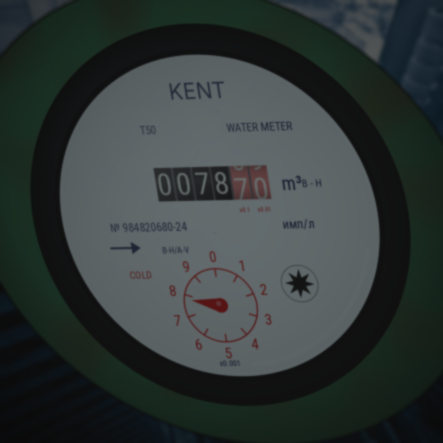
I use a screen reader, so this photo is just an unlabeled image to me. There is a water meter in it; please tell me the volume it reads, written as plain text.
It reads 78.697 m³
